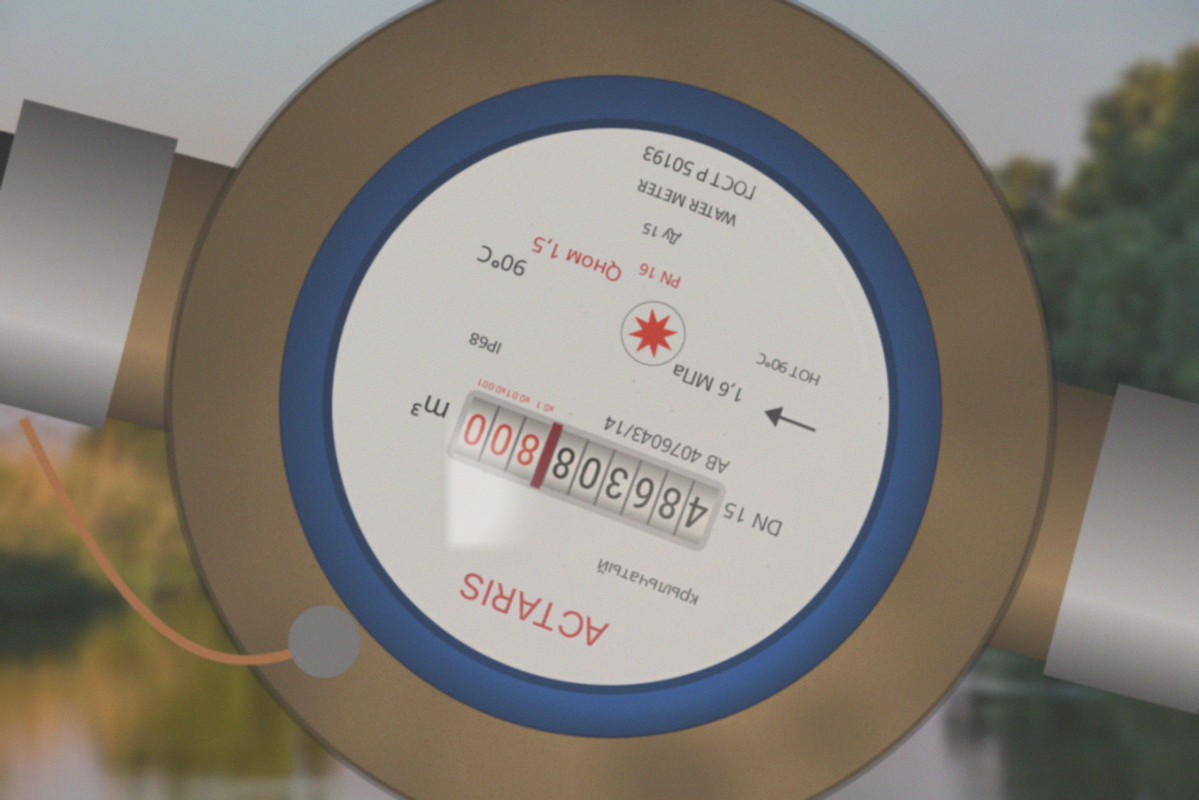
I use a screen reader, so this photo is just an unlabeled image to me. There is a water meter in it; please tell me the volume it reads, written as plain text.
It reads 486308.800 m³
